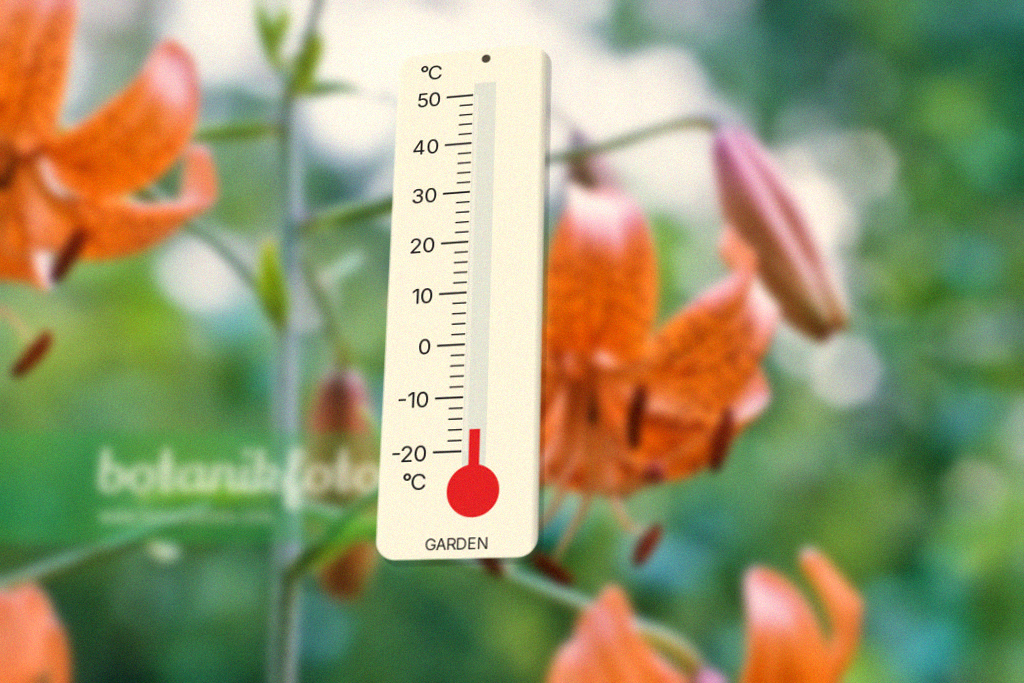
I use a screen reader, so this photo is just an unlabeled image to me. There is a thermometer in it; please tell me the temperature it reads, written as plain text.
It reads -16 °C
